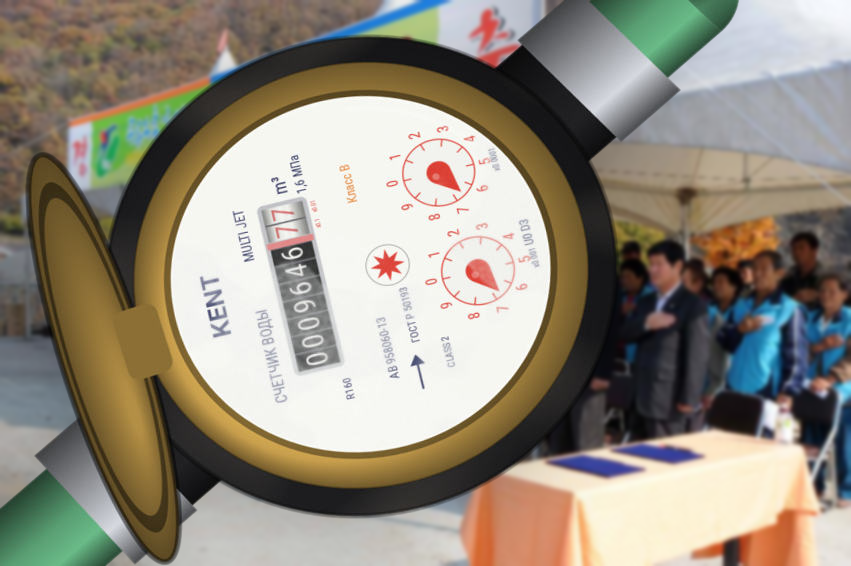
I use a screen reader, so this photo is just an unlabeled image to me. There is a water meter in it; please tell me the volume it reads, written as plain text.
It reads 9646.7766 m³
